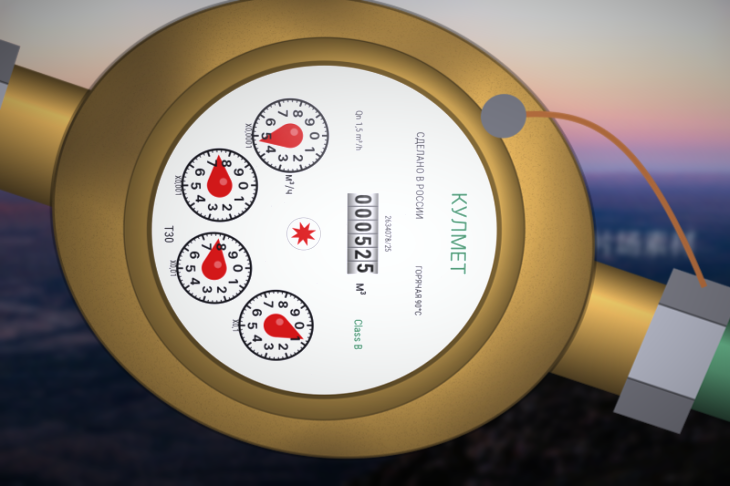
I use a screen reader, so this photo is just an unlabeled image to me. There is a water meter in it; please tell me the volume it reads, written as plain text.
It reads 525.0774 m³
